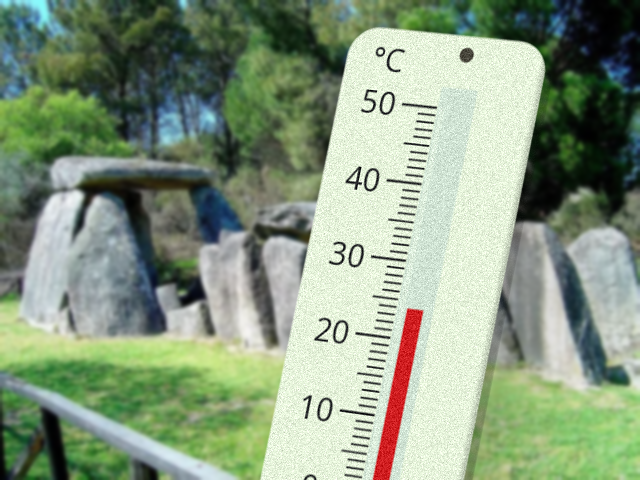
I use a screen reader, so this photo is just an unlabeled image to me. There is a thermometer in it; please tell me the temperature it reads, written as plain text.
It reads 24 °C
